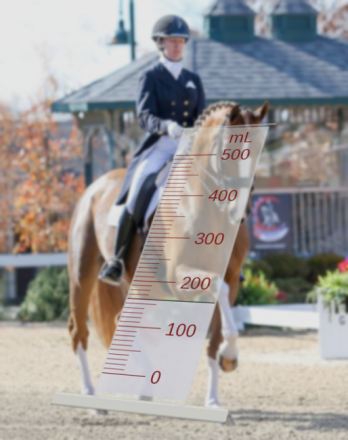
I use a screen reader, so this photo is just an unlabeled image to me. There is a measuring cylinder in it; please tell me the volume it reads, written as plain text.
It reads 160 mL
